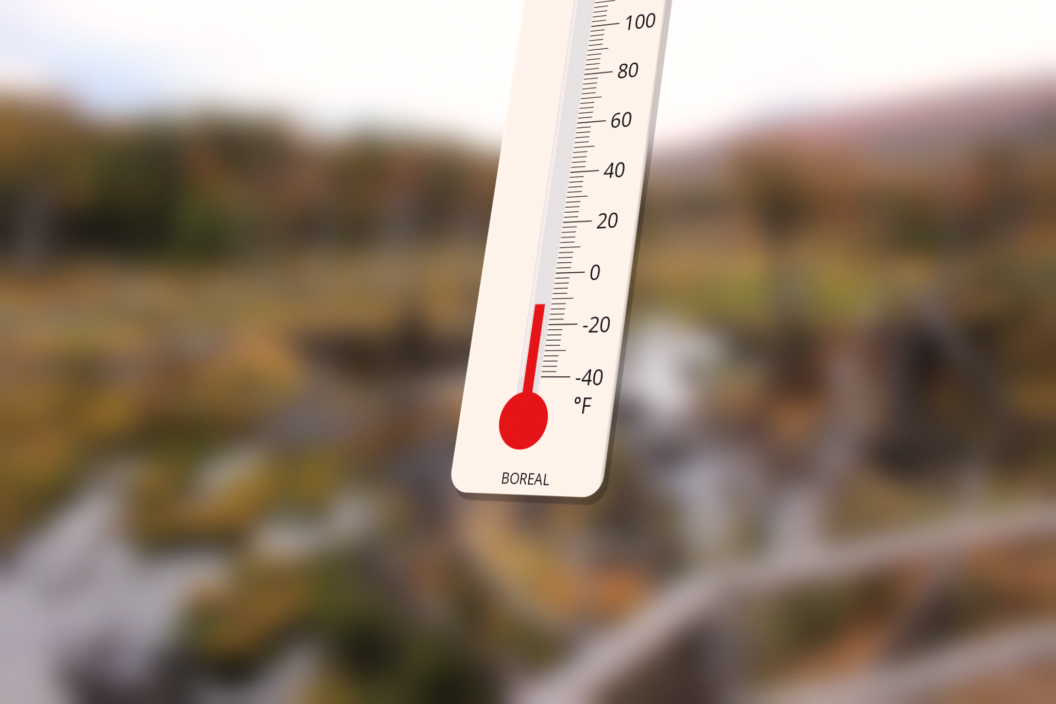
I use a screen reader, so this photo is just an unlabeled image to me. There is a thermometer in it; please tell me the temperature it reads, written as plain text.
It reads -12 °F
